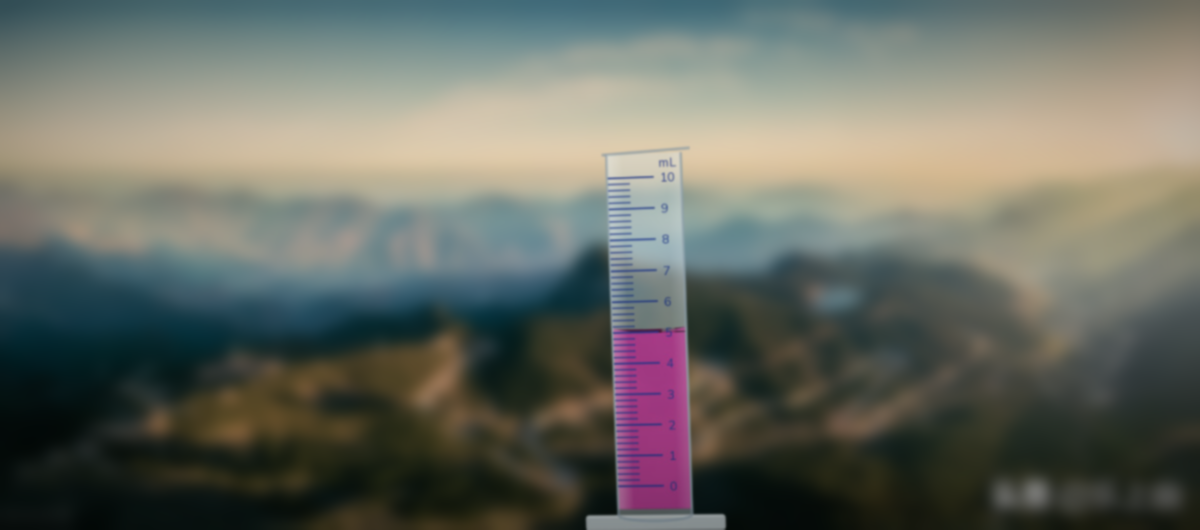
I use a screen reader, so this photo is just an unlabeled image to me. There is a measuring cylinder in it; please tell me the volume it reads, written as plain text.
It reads 5 mL
